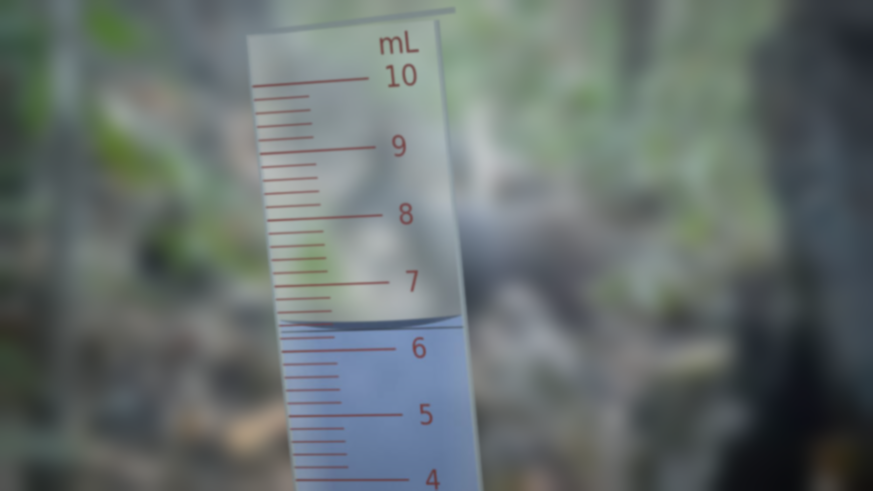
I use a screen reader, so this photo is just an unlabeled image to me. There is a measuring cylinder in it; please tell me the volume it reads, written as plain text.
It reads 6.3 mL
